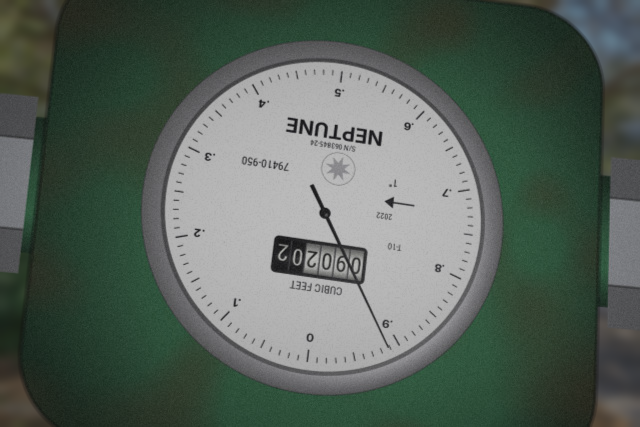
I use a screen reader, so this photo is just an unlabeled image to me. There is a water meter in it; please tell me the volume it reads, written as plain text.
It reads 90201.91 ft³
